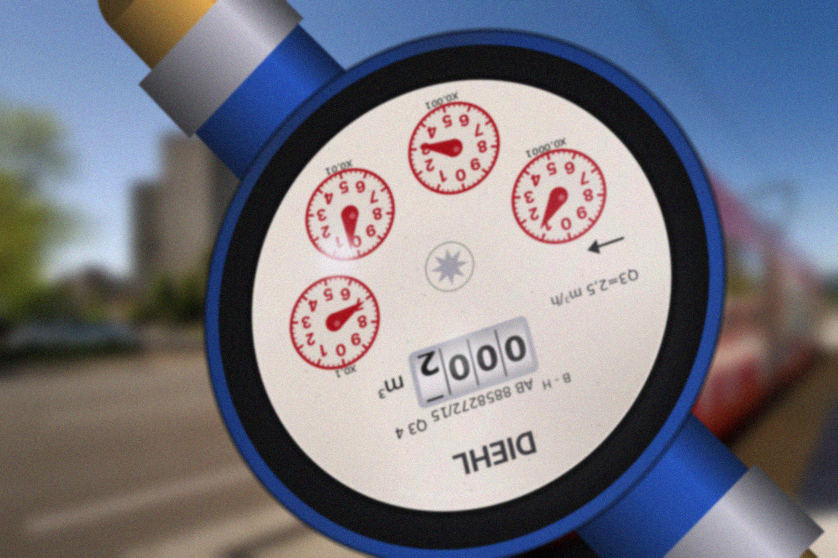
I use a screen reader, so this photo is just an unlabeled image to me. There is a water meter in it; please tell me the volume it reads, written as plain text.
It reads 1.7031 m³
